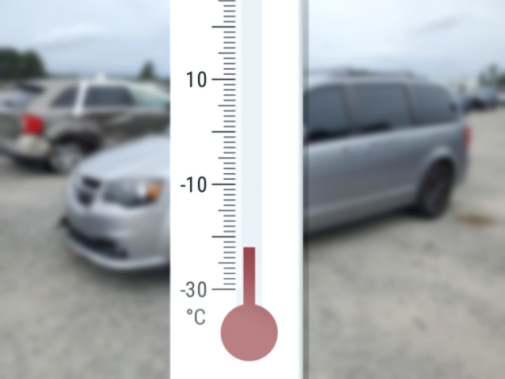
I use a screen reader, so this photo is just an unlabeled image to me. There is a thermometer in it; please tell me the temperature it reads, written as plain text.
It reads -22 °C
